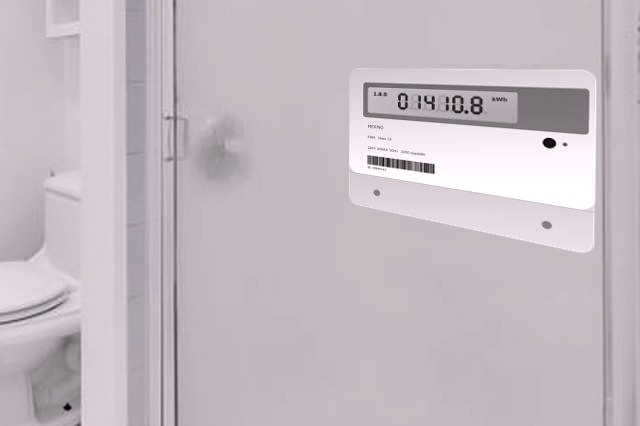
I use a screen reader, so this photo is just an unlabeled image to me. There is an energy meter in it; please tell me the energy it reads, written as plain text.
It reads 1410.8 kWh
